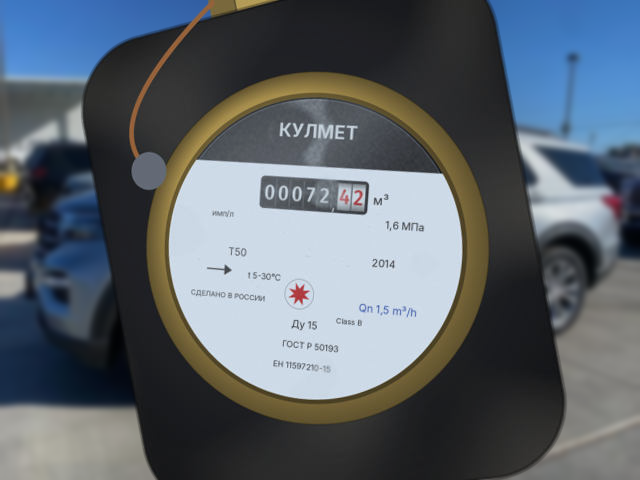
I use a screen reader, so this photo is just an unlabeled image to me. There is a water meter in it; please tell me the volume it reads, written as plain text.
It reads 72.42 m³
